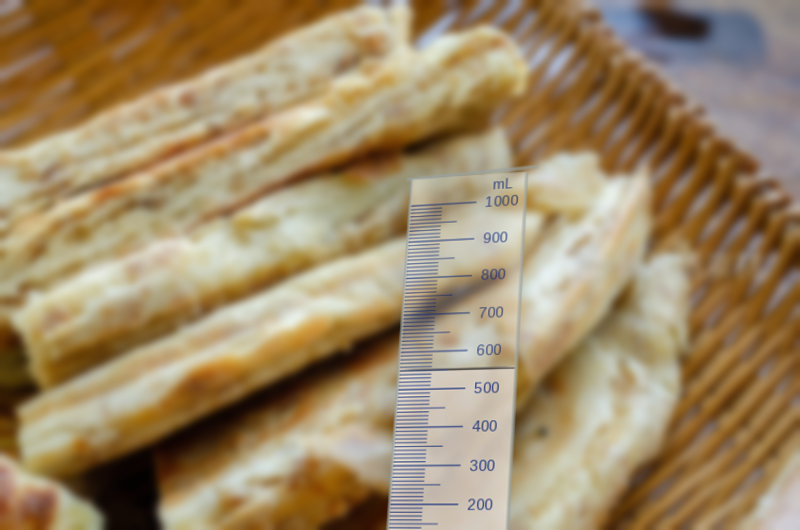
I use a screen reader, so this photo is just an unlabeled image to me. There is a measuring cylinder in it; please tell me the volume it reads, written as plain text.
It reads 550 mL
